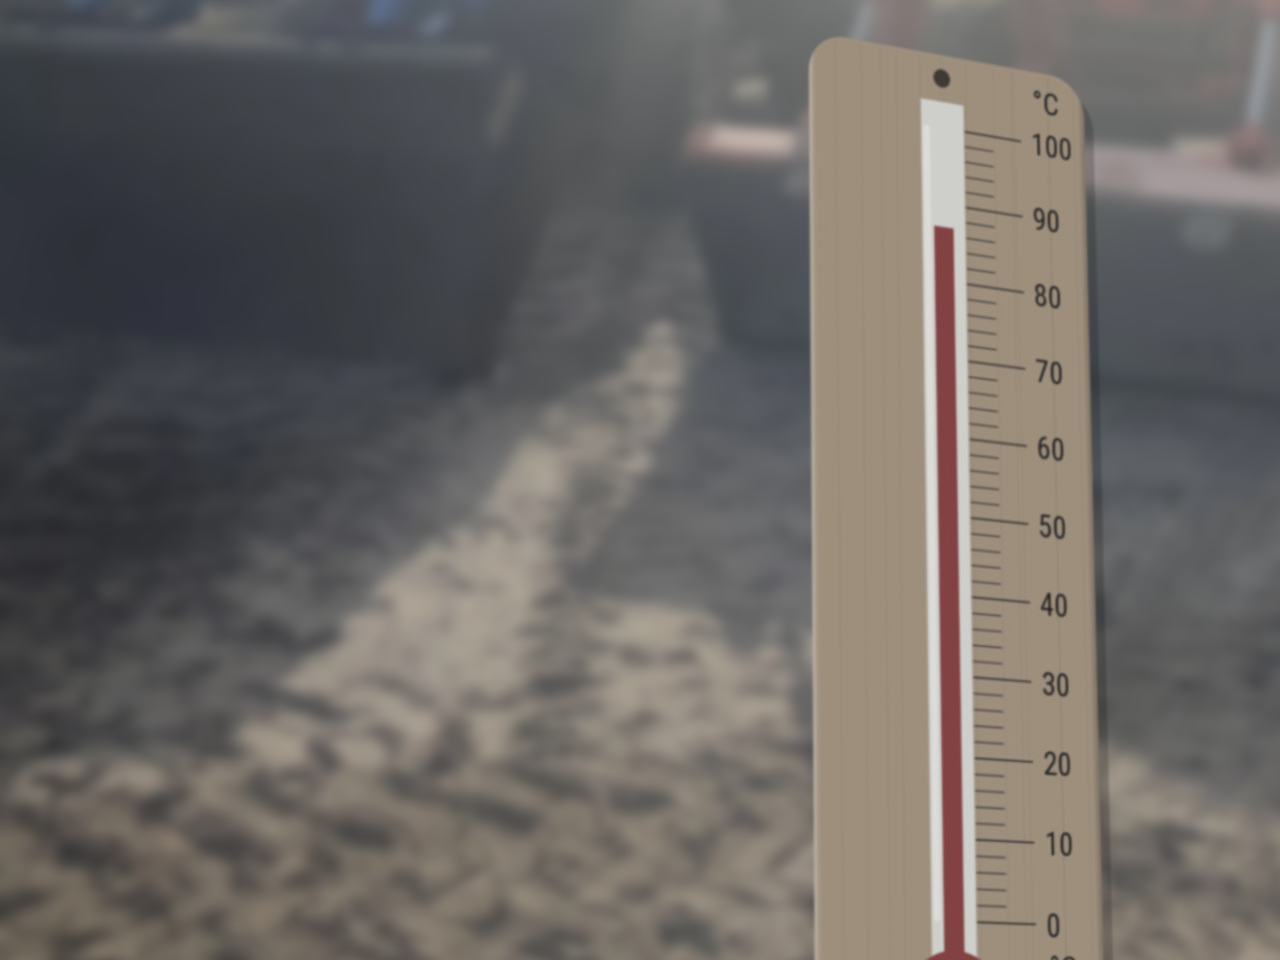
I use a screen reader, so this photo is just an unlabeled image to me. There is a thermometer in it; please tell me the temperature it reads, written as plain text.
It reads 87 °C
